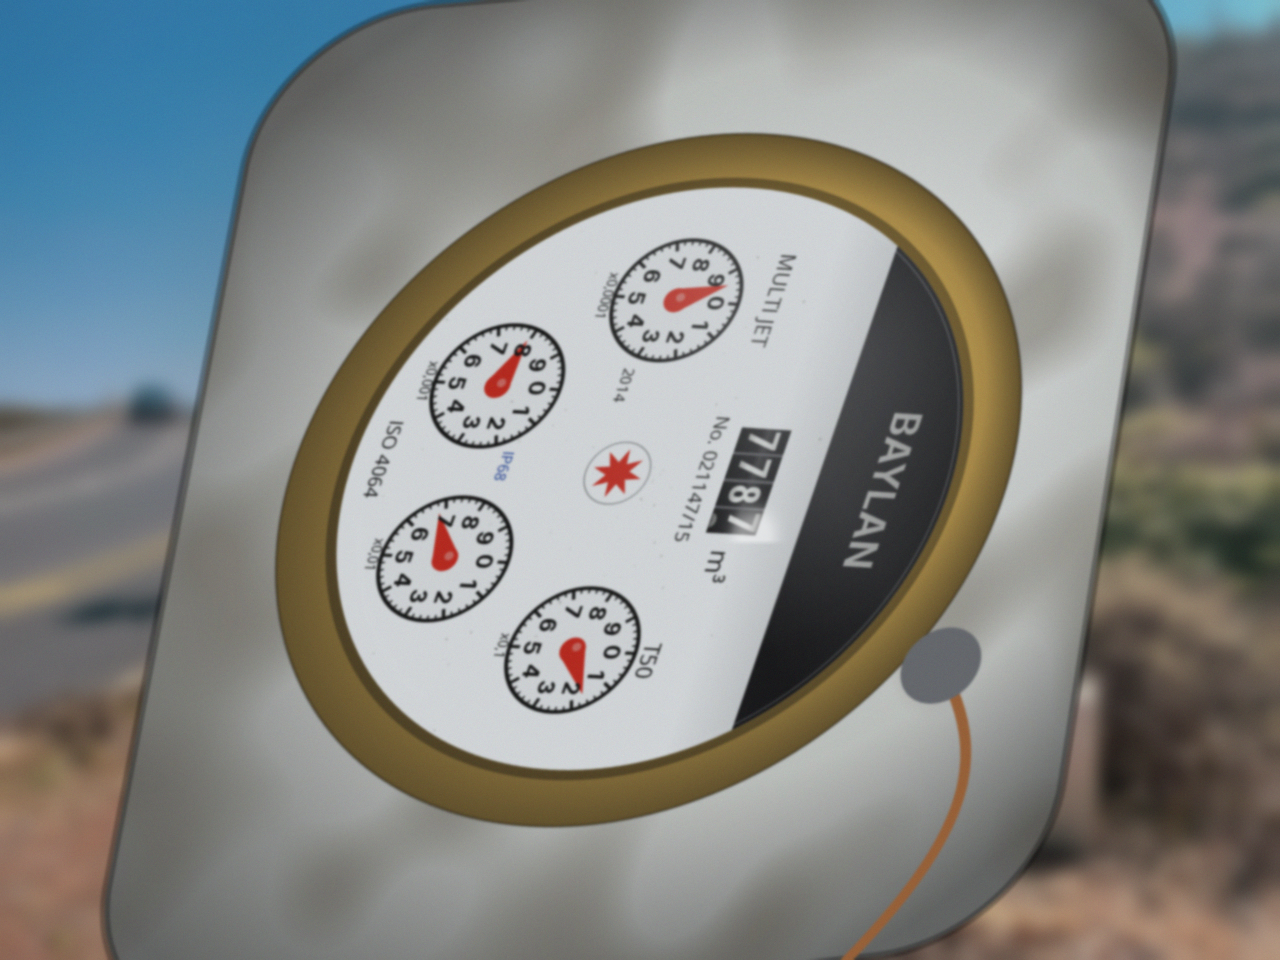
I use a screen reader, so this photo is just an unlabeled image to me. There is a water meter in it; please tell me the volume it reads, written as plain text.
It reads 7787.1679 m³
